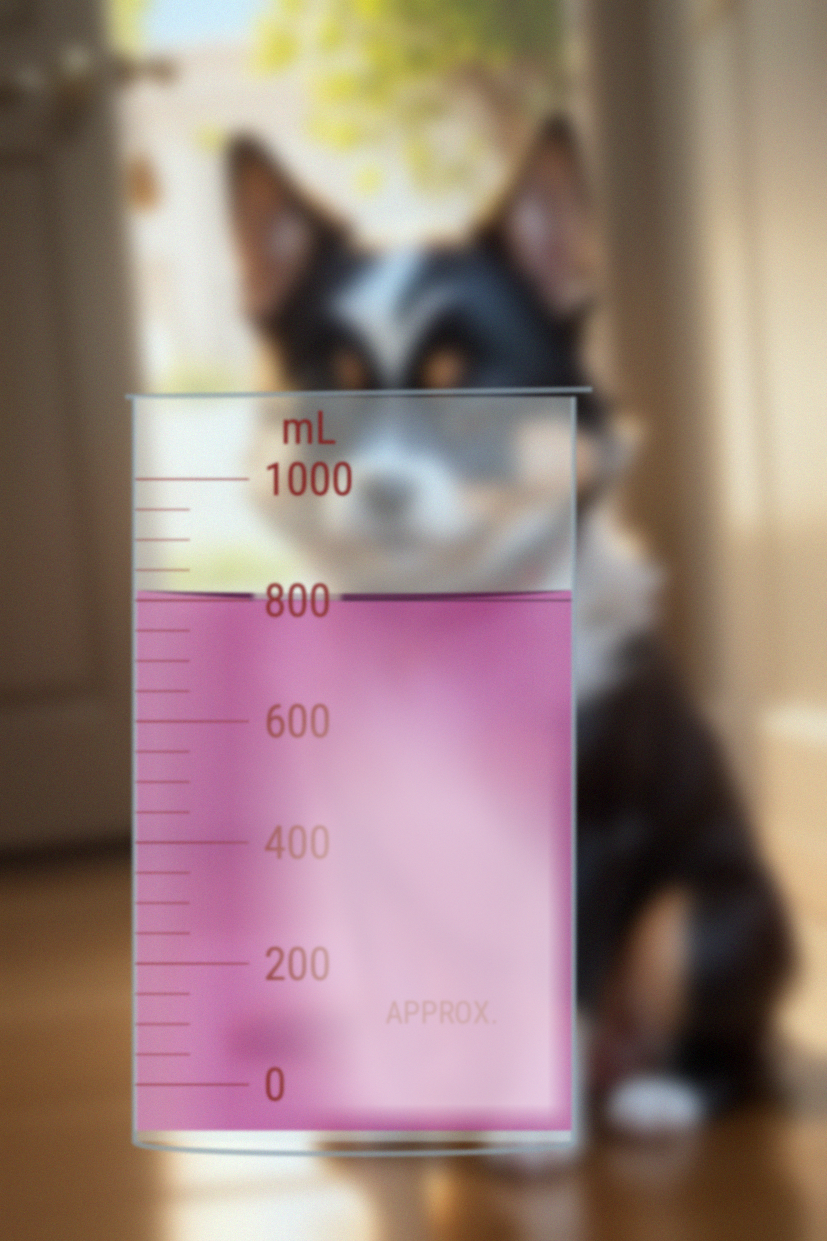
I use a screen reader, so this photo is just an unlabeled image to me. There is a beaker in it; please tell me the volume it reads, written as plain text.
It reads 800 mL
